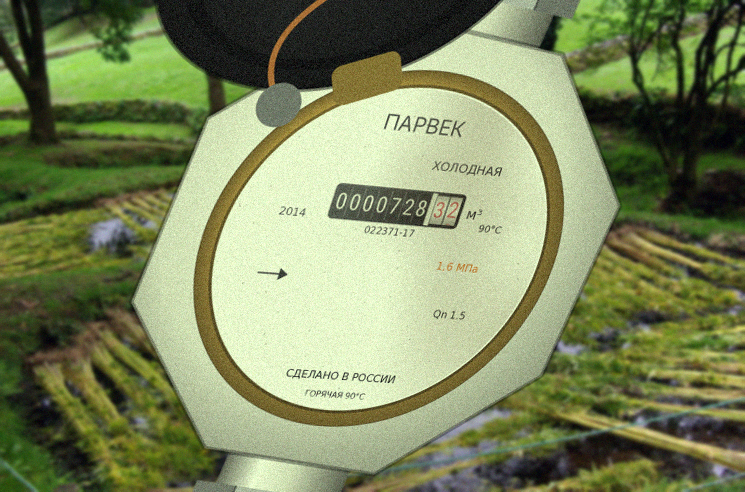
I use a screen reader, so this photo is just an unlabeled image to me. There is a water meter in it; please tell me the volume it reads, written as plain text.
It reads 728.32 m³
